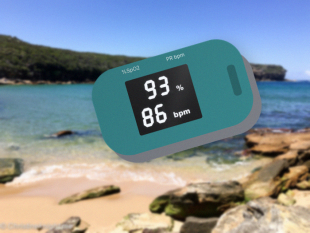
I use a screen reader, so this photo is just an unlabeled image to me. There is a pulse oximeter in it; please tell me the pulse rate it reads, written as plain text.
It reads 86 bpm
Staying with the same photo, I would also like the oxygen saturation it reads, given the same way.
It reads 93 %
